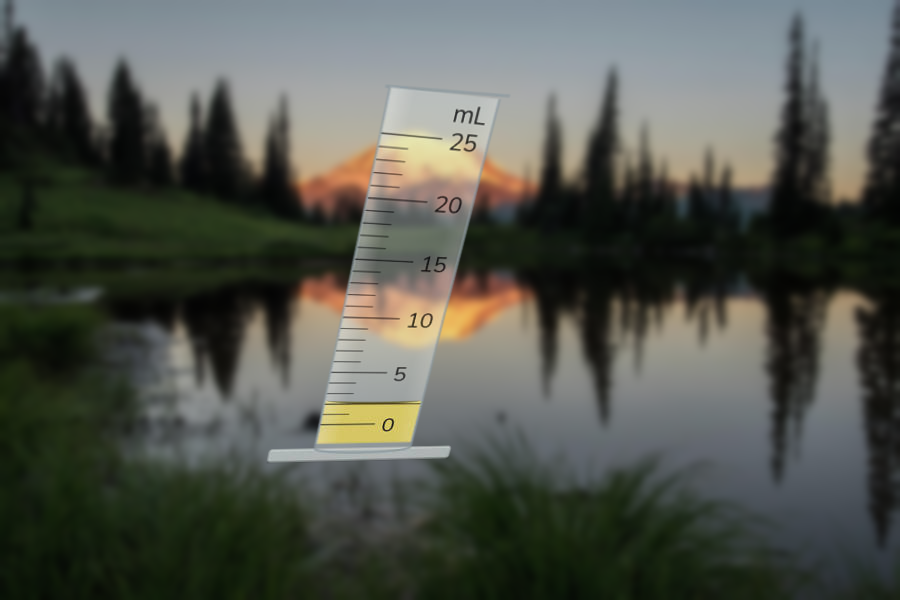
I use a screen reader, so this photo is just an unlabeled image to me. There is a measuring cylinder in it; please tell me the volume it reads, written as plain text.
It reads 2 mL
